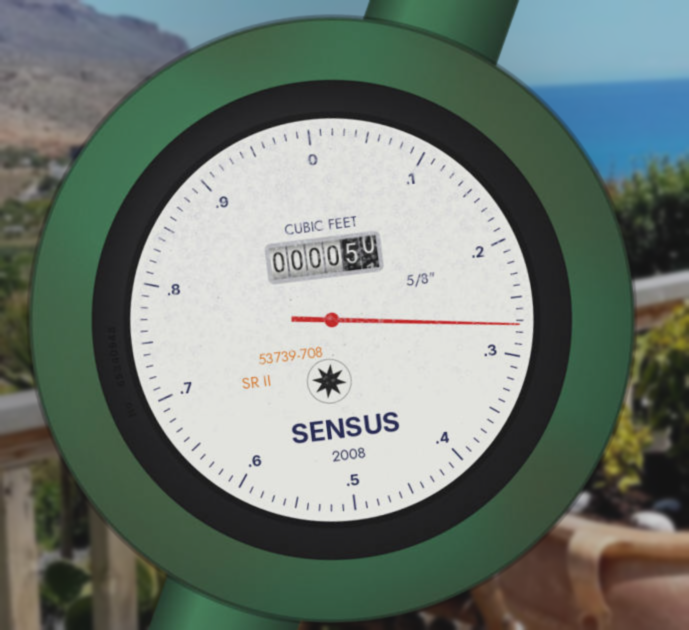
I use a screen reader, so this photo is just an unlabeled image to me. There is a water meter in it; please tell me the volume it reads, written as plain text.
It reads 50.27 ft³
